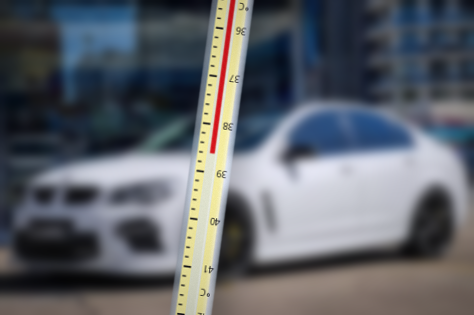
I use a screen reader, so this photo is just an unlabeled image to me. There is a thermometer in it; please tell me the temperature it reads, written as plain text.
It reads 38.6 °C
